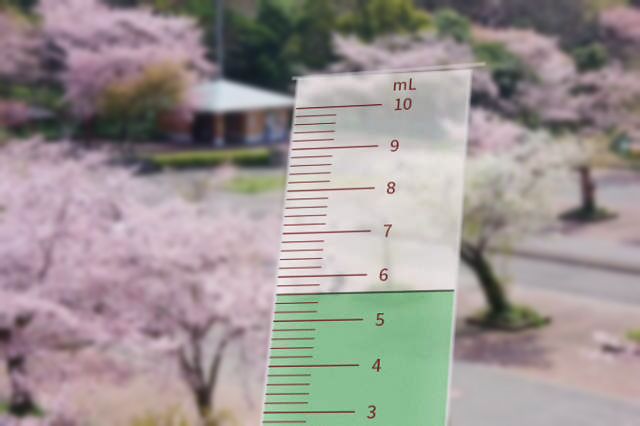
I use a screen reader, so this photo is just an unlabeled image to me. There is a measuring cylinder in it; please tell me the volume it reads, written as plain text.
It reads 5.6 mL
